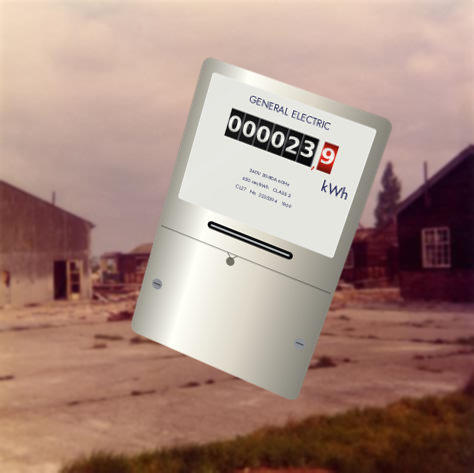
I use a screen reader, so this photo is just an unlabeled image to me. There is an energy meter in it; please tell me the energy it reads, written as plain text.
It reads 23.9 kWh
